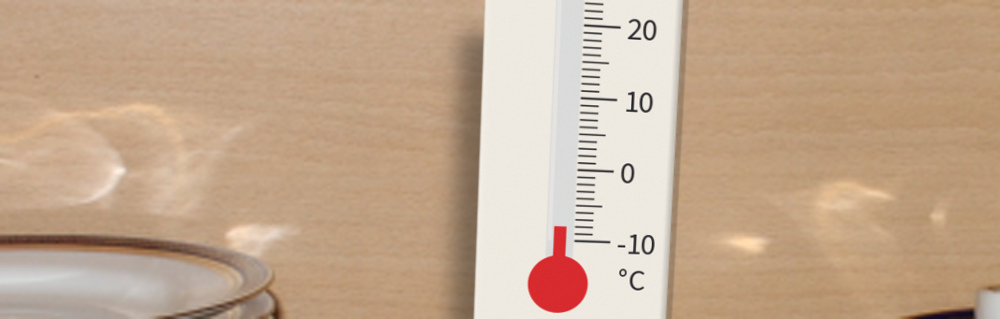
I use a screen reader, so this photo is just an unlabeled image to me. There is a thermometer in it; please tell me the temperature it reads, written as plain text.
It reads -8 °C
